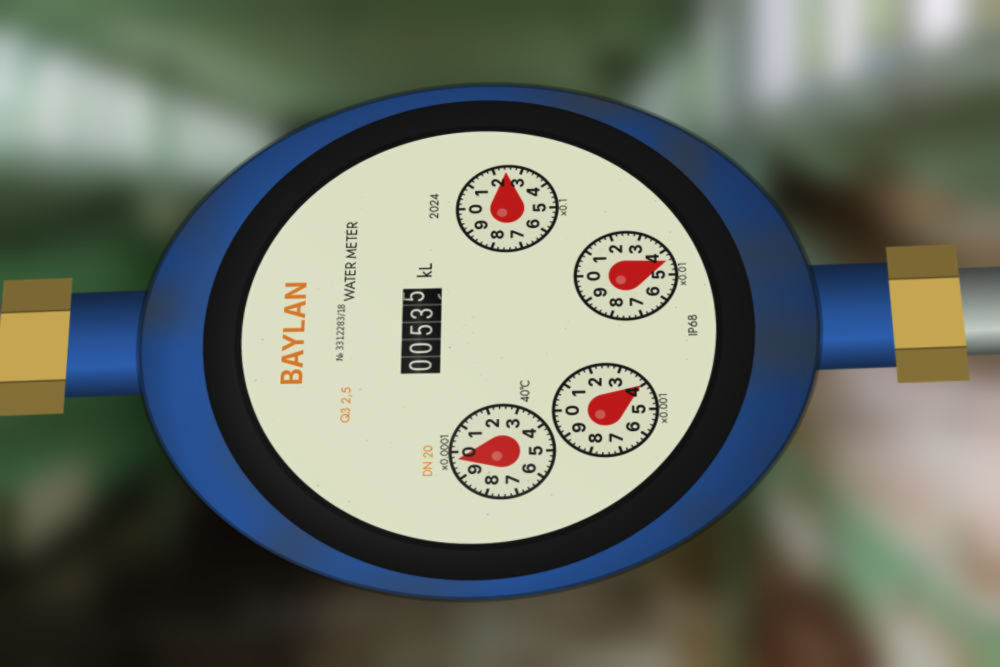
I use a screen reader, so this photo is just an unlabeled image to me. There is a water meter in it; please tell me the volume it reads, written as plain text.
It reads 535.2439 kL
